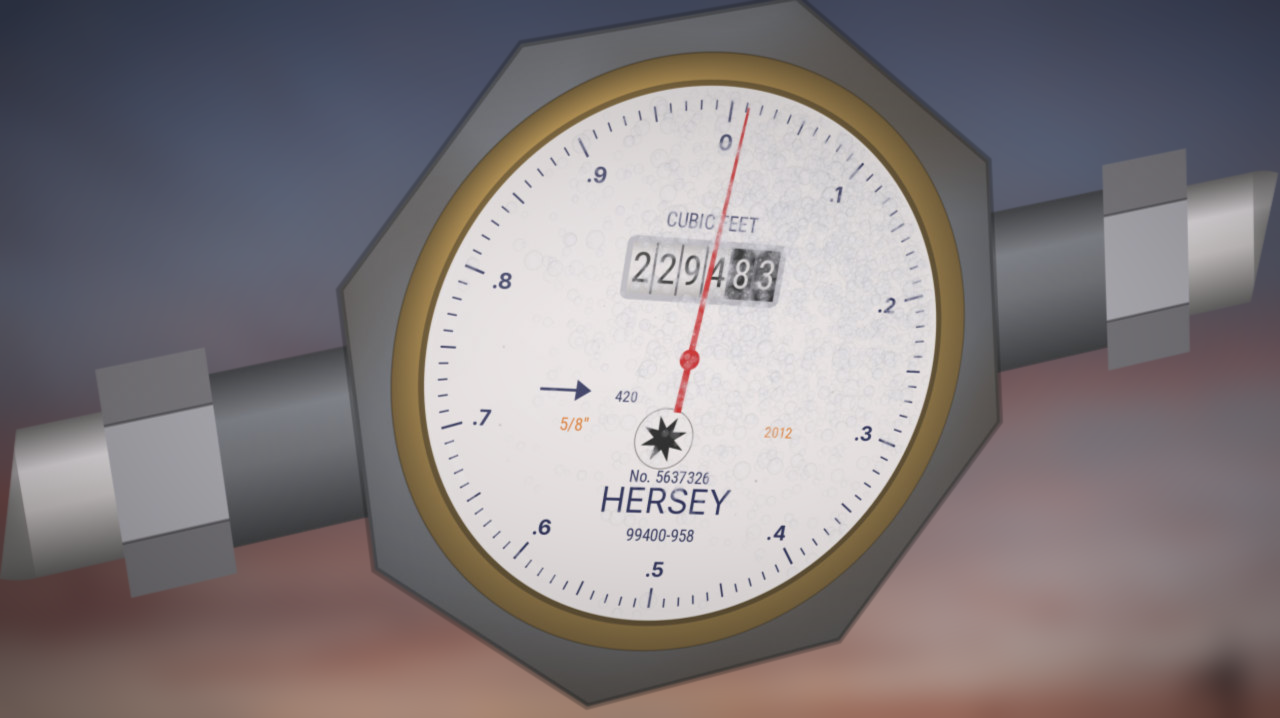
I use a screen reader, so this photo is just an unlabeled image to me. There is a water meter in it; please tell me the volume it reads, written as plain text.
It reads 229483.01 ft³
